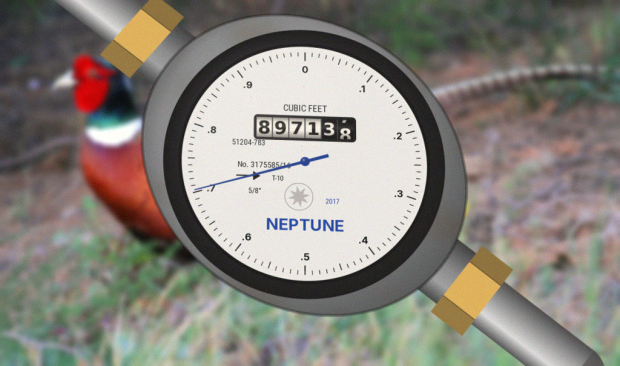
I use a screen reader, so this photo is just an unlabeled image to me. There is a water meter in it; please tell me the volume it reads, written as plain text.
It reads 897137.70 ft³
